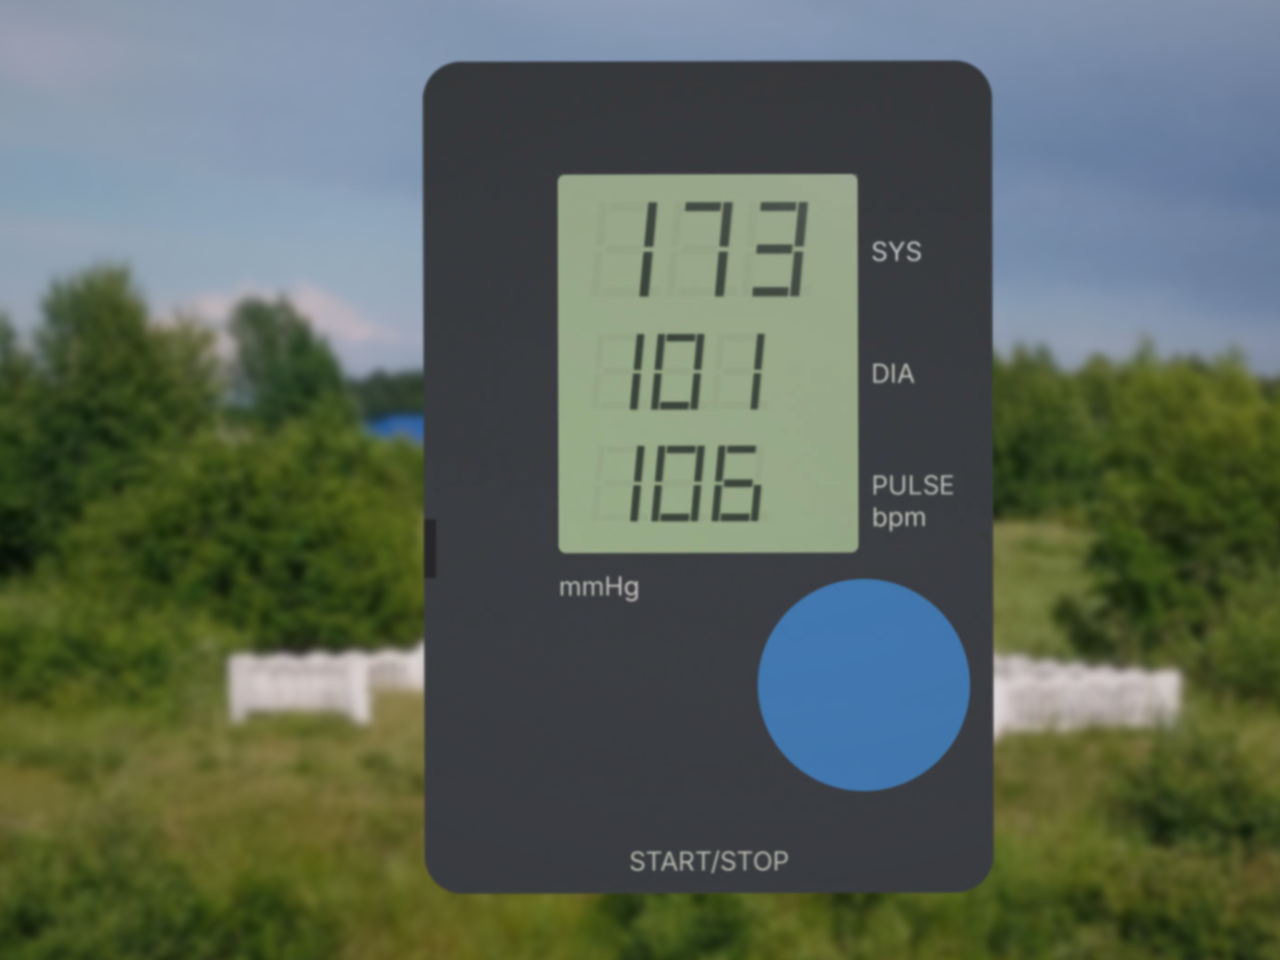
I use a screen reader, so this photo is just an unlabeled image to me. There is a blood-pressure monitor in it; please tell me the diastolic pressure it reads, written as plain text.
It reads 101 mmHg
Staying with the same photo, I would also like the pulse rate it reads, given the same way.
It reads 106 bpm
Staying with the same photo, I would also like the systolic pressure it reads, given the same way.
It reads 173 mmHg
